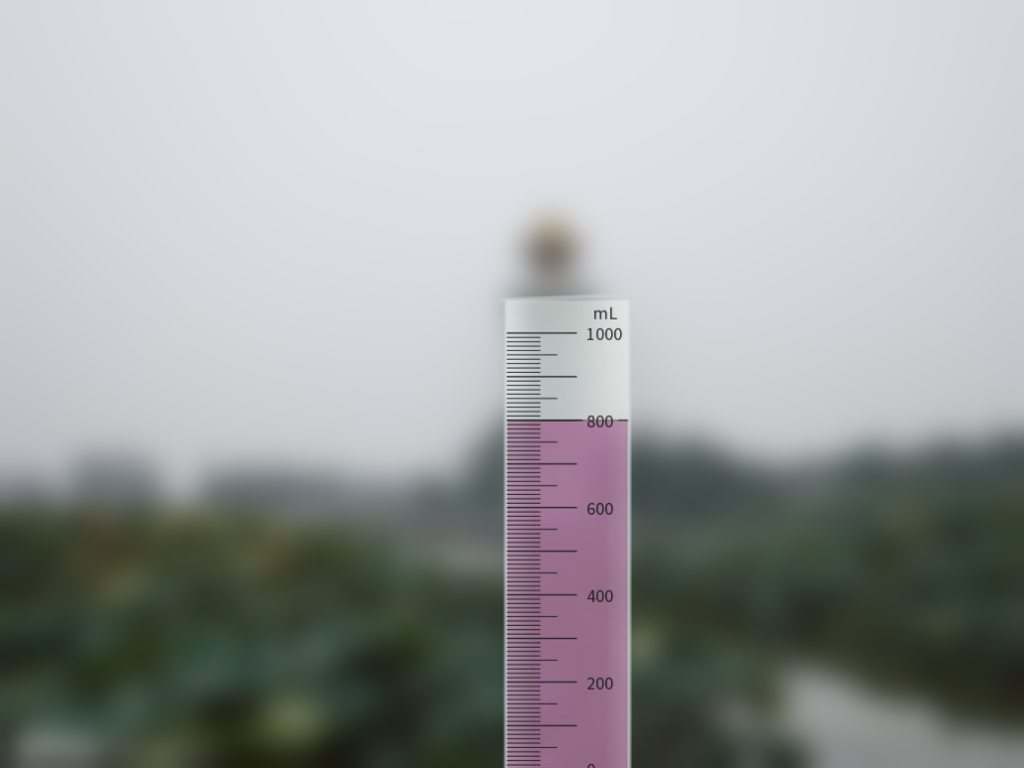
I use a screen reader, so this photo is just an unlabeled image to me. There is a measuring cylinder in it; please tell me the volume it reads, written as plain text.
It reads 800 mL
